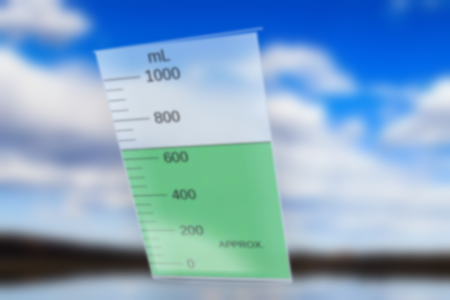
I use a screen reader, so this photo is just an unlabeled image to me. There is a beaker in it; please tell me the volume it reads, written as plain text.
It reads 650 mL
